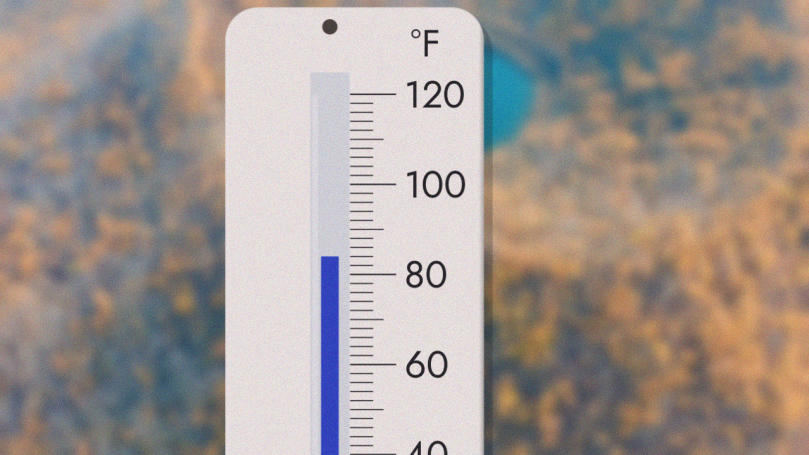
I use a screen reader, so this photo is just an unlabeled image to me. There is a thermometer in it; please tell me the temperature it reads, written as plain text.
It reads 84 °F
